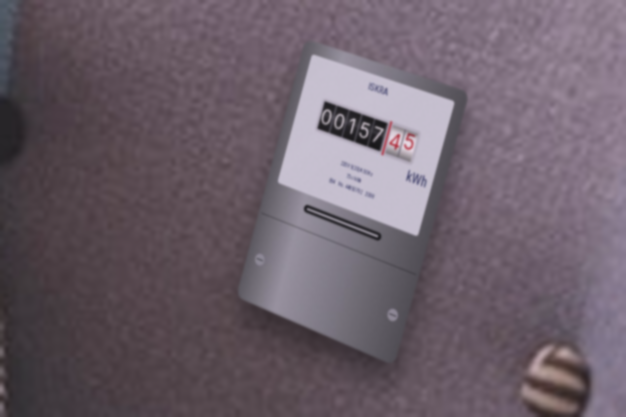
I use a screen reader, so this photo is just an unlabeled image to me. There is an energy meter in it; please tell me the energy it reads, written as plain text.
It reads 157.45 kWh
